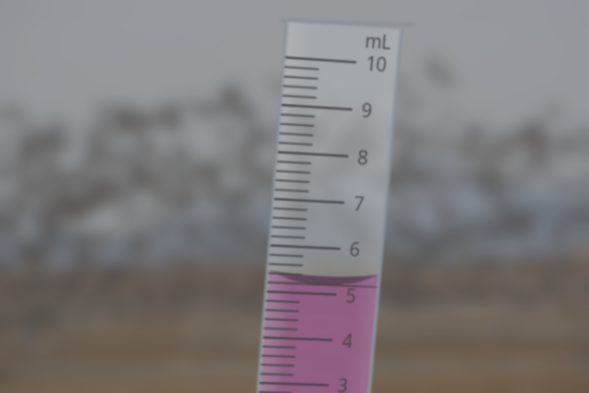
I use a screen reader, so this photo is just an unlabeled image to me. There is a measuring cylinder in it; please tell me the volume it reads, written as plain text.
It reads 5.2 mL
